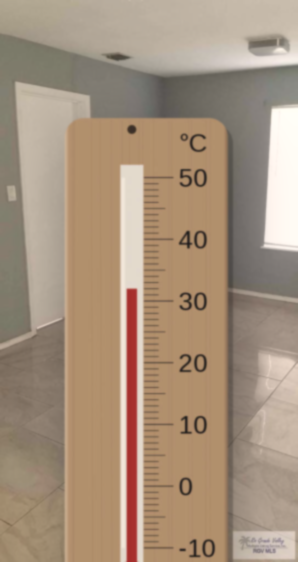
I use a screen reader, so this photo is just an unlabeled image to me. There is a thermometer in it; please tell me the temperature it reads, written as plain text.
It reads 32 °C
